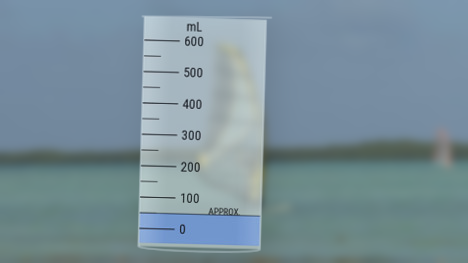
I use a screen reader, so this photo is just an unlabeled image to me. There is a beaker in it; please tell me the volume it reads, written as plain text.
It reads 50 mL
